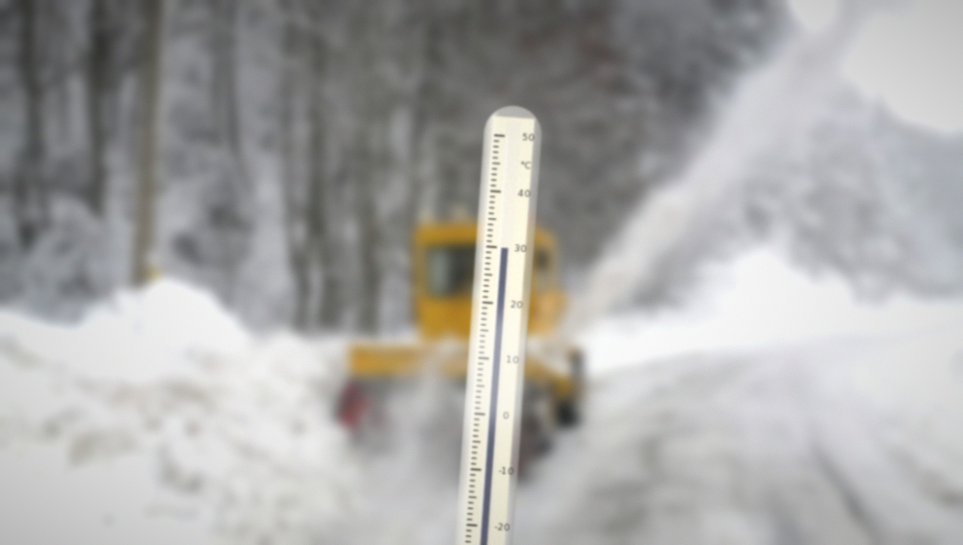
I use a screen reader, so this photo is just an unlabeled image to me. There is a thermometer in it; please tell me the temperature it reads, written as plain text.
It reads 30 °C
